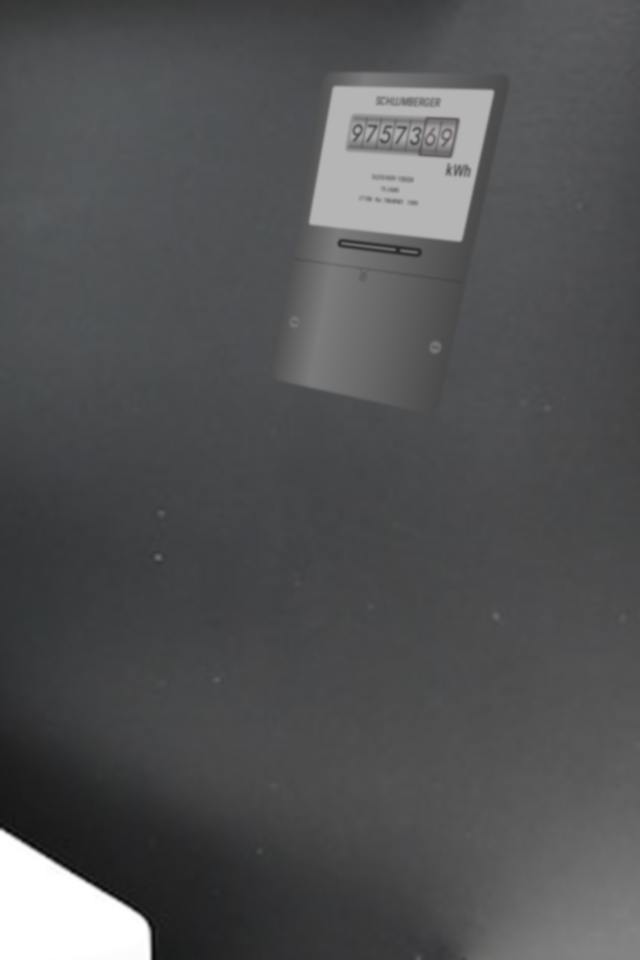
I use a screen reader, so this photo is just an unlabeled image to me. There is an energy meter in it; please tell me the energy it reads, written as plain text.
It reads 97573.69 kWh
